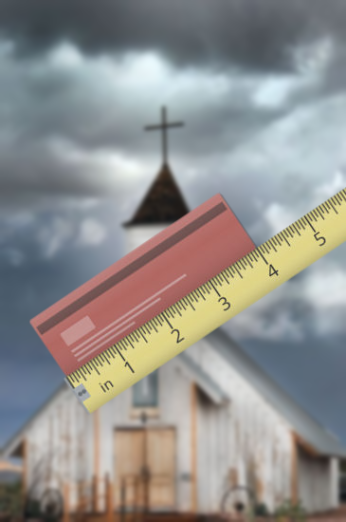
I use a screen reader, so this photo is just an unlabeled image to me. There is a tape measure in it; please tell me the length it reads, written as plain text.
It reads 4 in
